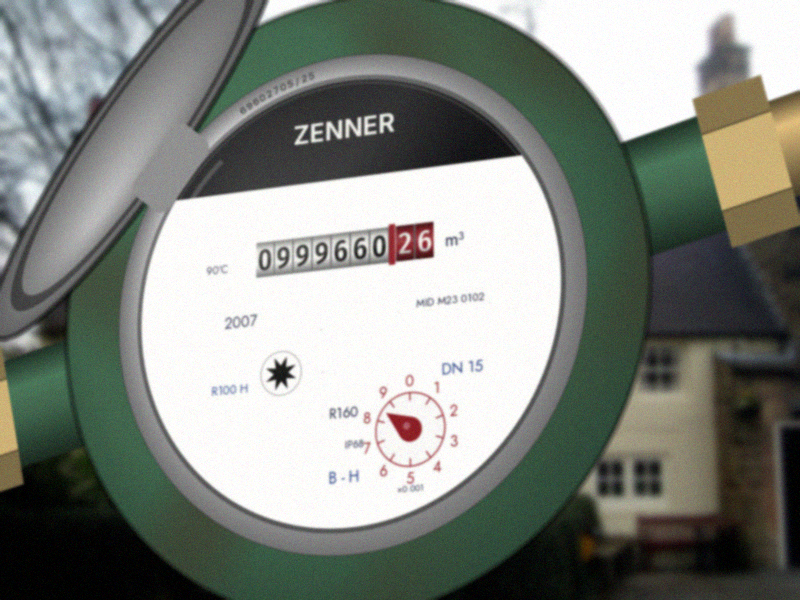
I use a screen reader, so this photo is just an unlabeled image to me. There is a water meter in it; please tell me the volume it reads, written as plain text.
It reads 999660.268 m³
